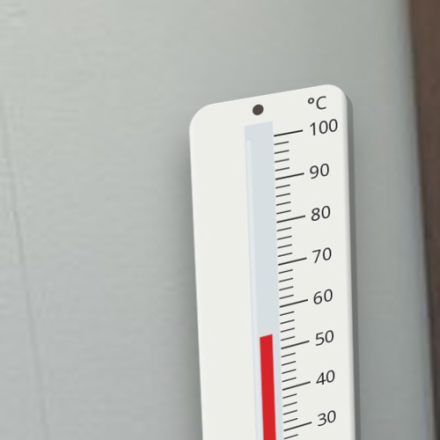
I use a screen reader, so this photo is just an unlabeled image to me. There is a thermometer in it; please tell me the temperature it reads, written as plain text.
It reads 54 °C
